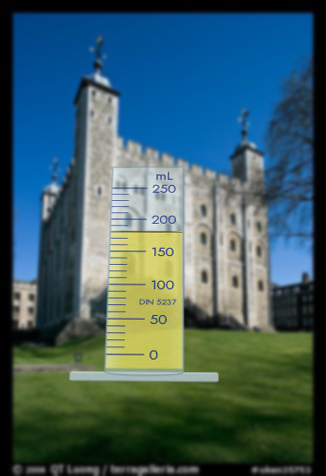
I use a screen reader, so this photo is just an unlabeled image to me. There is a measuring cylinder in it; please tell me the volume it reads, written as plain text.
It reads 180 mL
